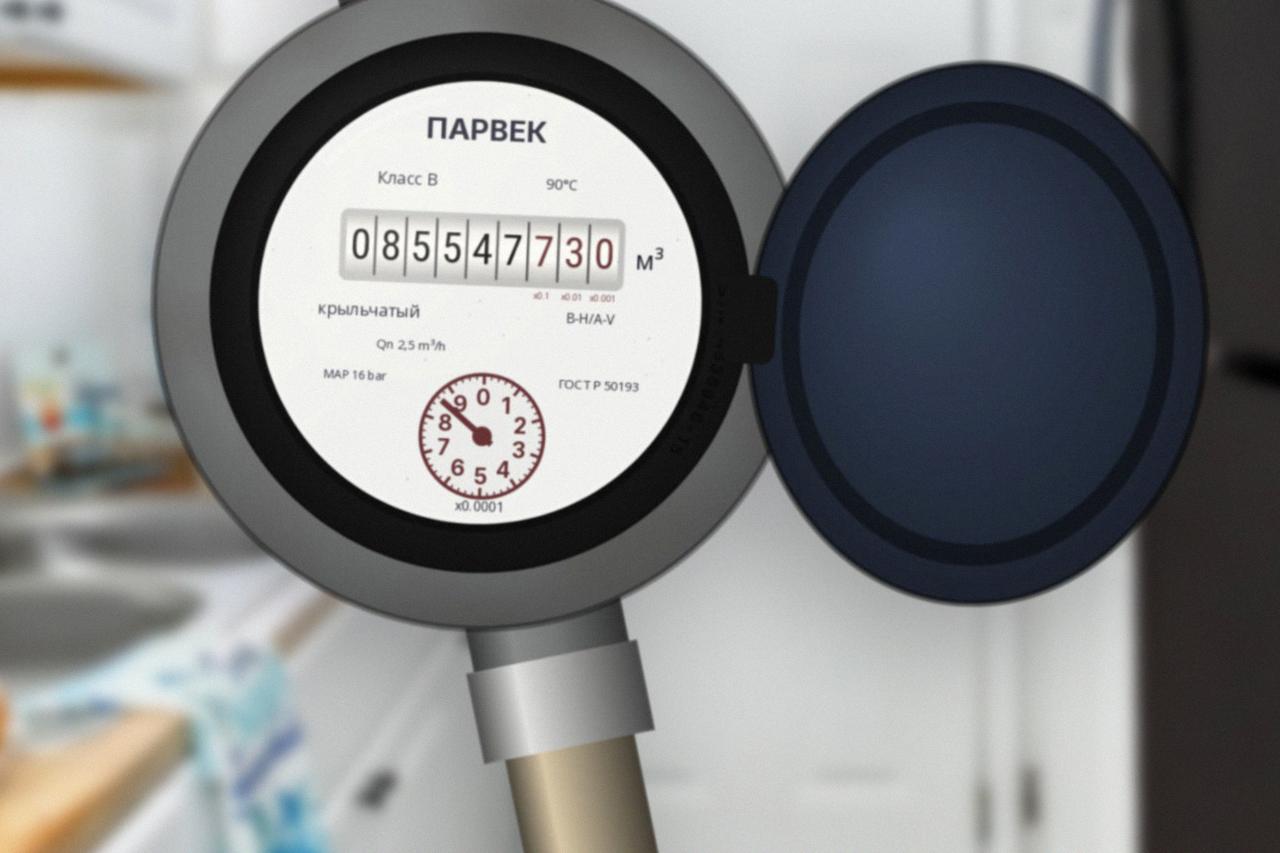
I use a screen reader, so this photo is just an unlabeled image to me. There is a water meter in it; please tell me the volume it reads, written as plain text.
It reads 85547.7308 m³
